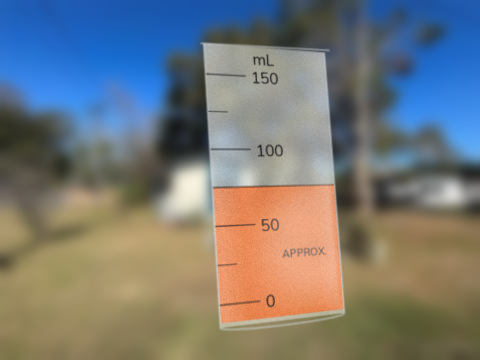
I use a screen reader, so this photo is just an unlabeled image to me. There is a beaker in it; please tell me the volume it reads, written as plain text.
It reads 75 mL
